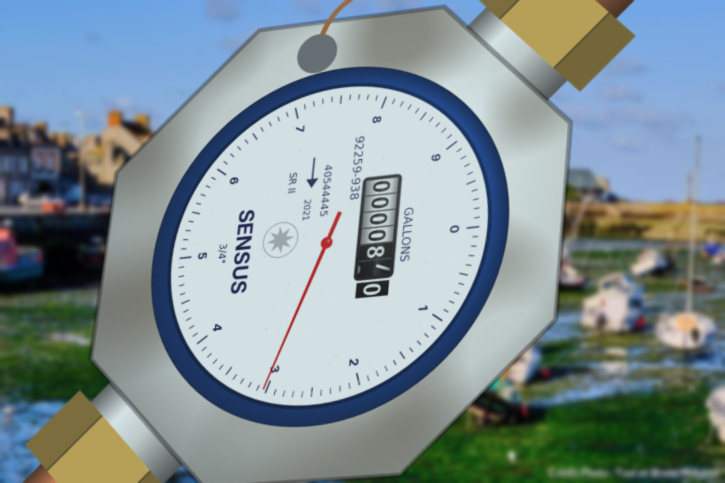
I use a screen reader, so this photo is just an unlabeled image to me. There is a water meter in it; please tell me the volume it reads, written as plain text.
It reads 873.0 gal
